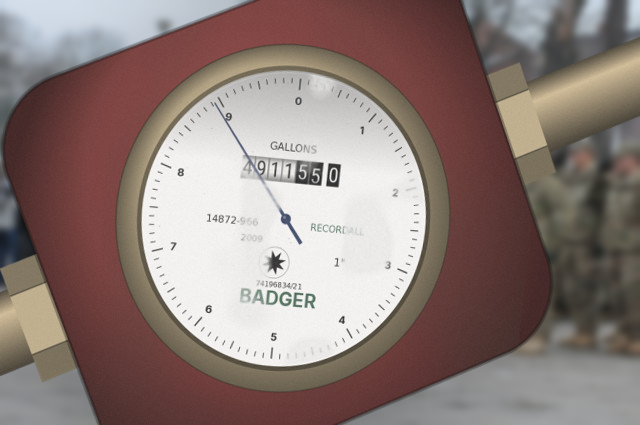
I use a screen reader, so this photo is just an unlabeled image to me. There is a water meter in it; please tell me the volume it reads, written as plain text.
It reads 4911548.9 gal
